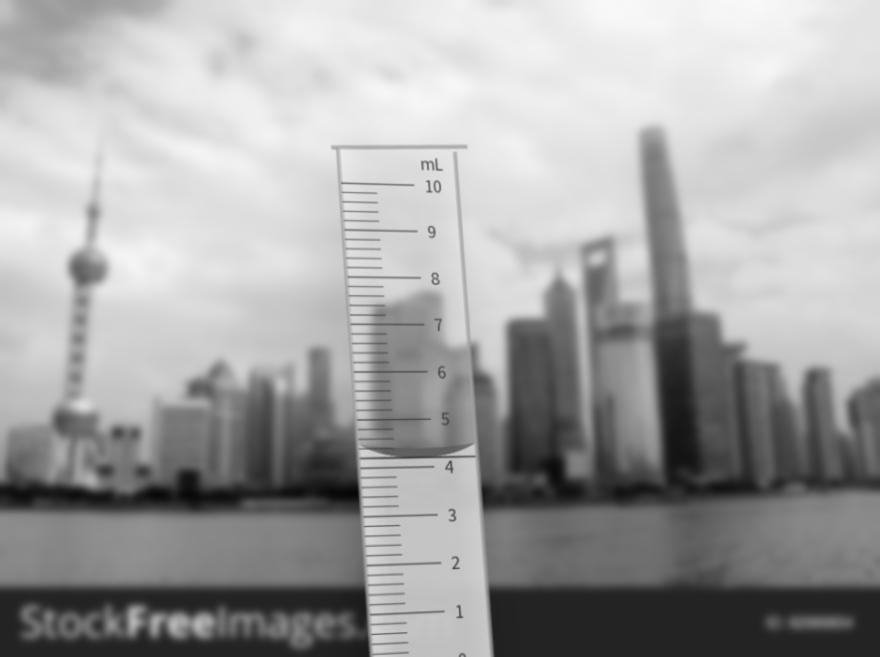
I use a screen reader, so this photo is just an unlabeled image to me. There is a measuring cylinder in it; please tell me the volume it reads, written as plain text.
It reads 4.2 mL
